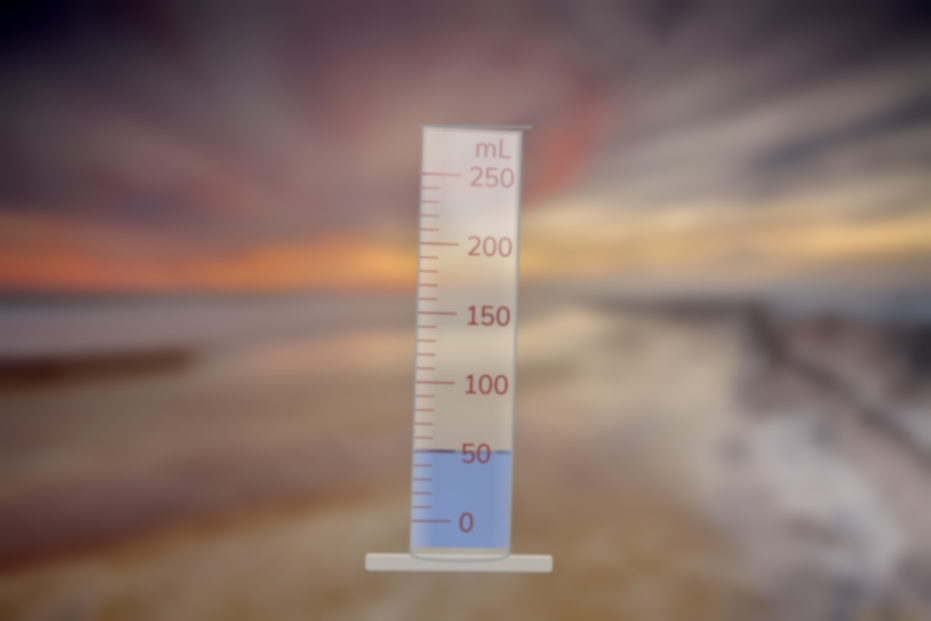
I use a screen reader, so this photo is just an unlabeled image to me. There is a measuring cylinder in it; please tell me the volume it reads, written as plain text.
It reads 50 mL
